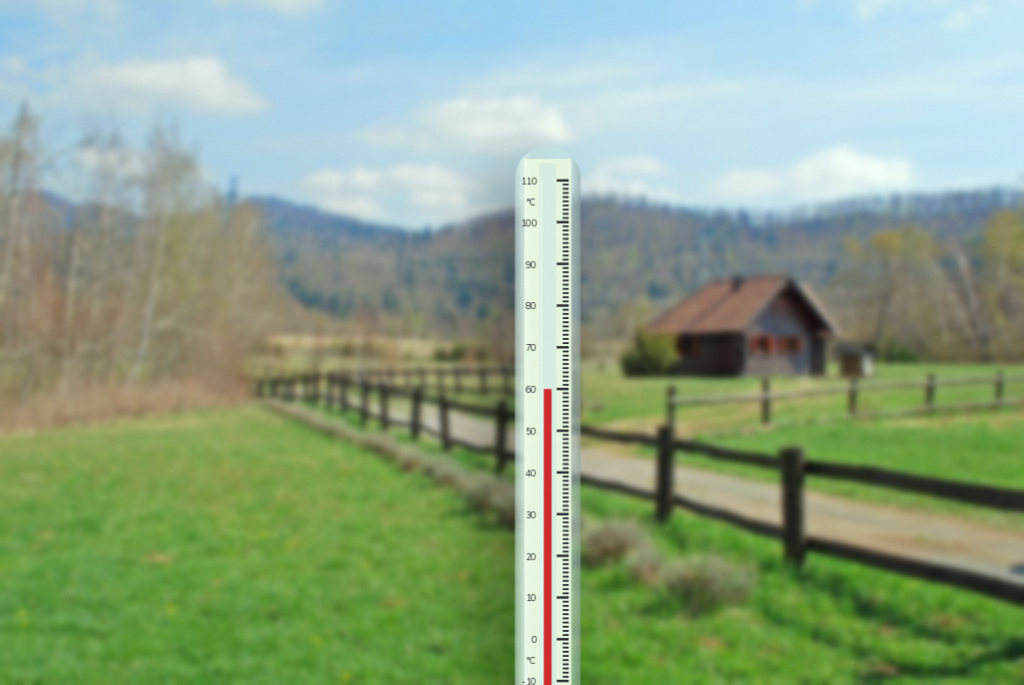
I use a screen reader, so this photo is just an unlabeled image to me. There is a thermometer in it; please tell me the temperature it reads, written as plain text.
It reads 60 °C
